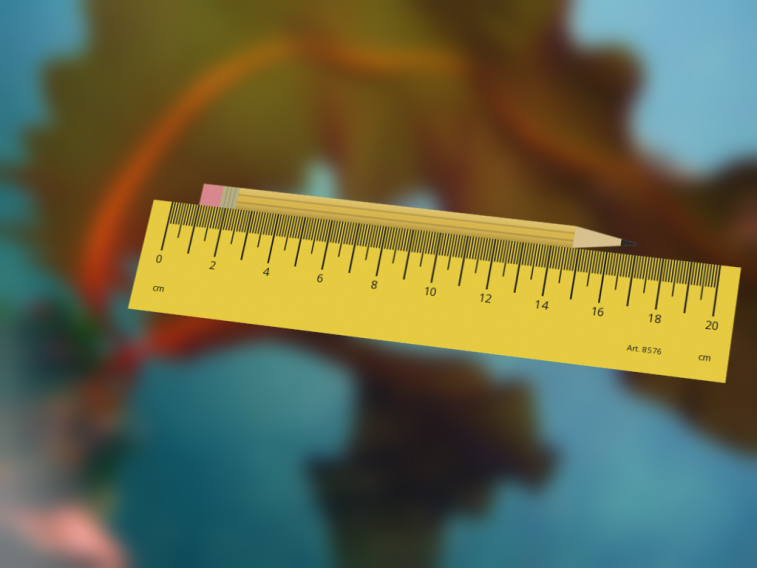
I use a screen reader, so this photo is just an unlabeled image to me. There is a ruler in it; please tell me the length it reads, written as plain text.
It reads 16 cm
